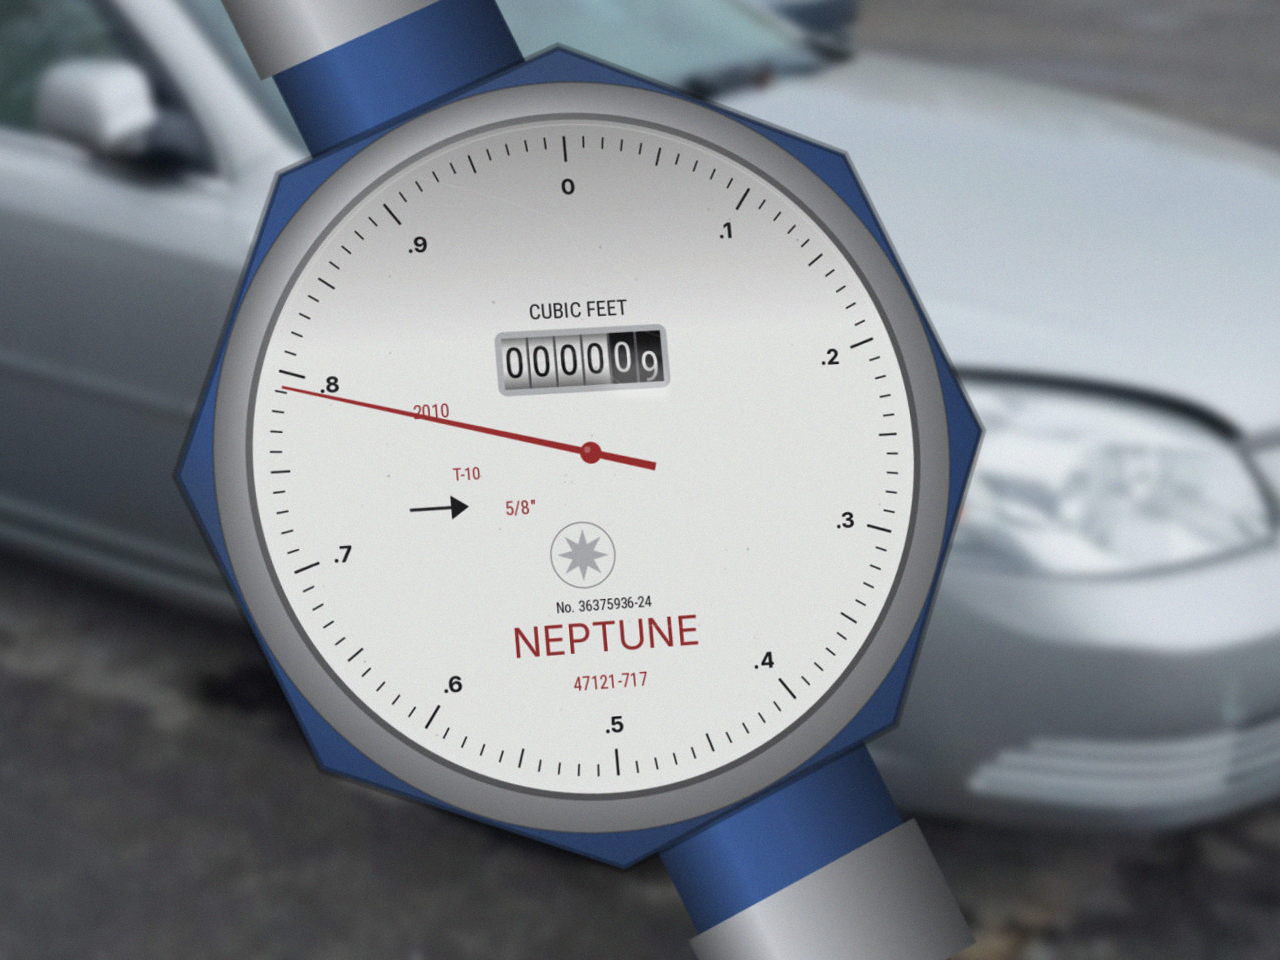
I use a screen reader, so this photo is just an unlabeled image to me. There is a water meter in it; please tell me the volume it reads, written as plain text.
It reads 8.79 ft³
